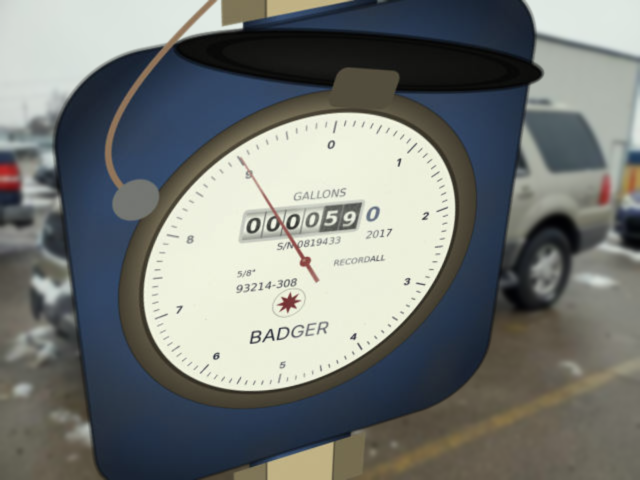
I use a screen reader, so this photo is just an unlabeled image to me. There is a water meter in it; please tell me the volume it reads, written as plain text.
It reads 589.0 gal
